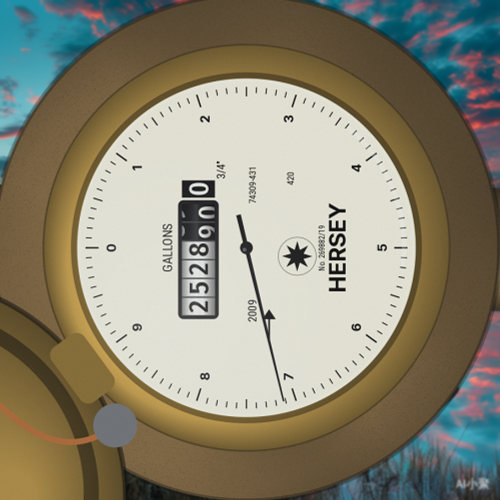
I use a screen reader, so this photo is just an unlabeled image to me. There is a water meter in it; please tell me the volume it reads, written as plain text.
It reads 2528897.1 gal
